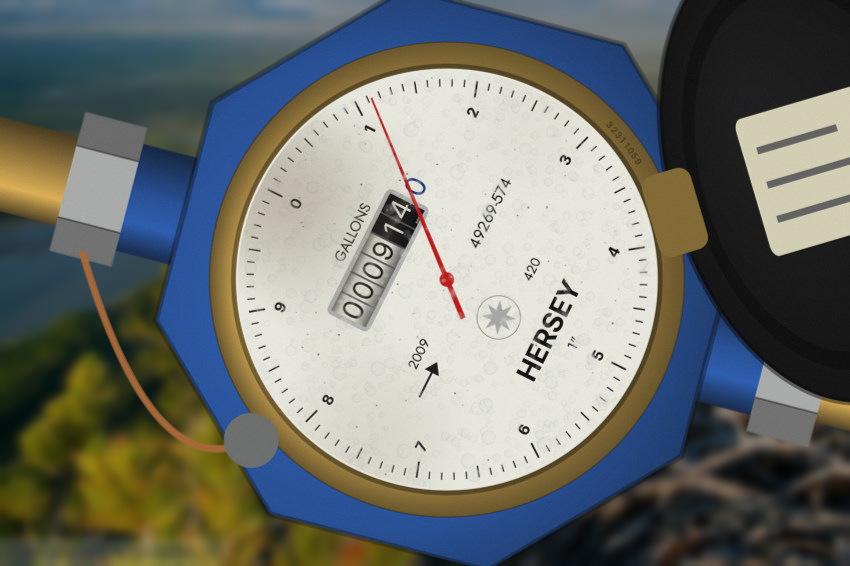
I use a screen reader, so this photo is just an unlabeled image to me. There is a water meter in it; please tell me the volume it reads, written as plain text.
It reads 9141.1 gal
